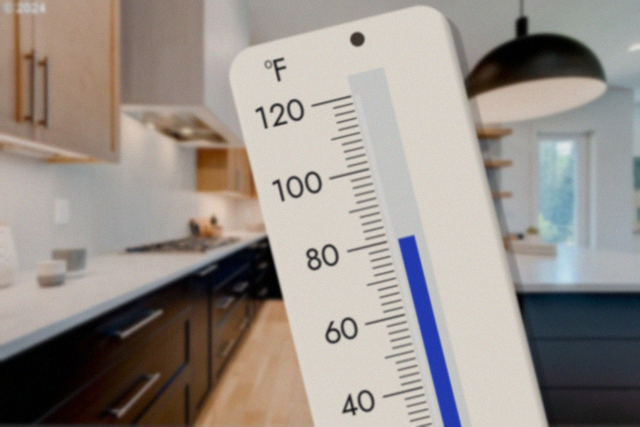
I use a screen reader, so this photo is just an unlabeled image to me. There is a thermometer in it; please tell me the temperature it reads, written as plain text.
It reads 80 °F
